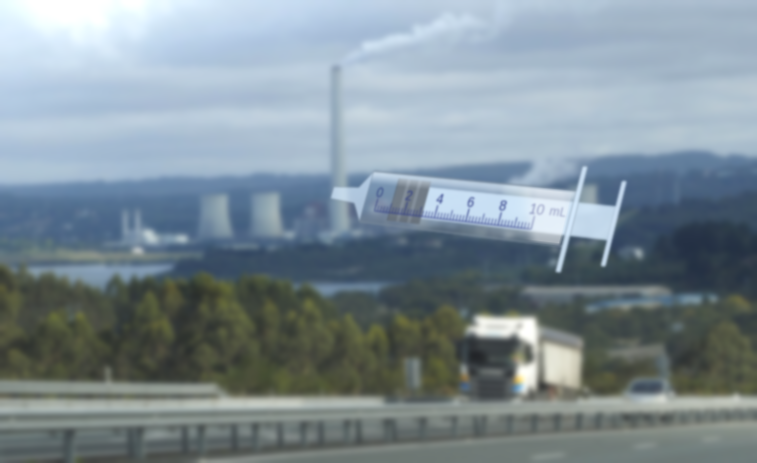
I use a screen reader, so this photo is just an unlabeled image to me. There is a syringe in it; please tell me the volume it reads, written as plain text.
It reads 1 mL
